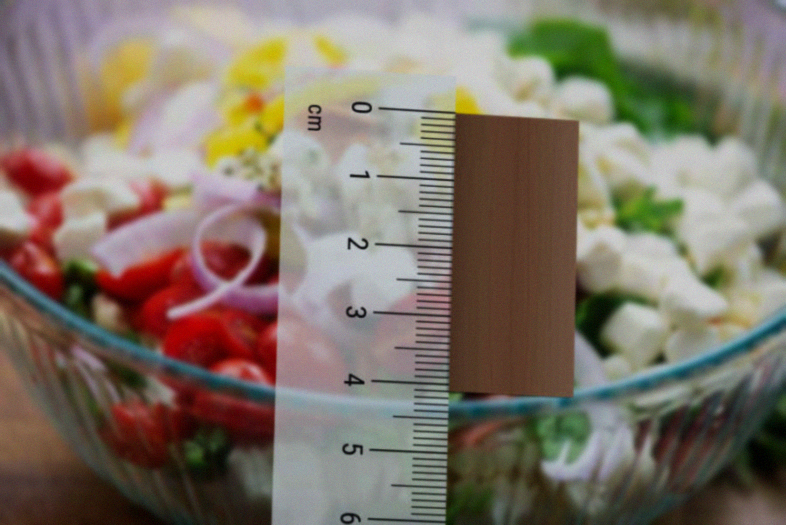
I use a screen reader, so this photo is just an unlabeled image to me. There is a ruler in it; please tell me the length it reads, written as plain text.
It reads 4.1 cm
